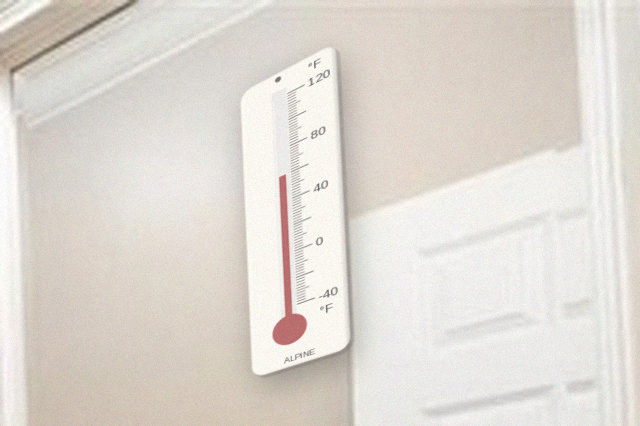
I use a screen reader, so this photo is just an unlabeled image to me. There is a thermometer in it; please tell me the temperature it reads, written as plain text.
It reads 60 °F
